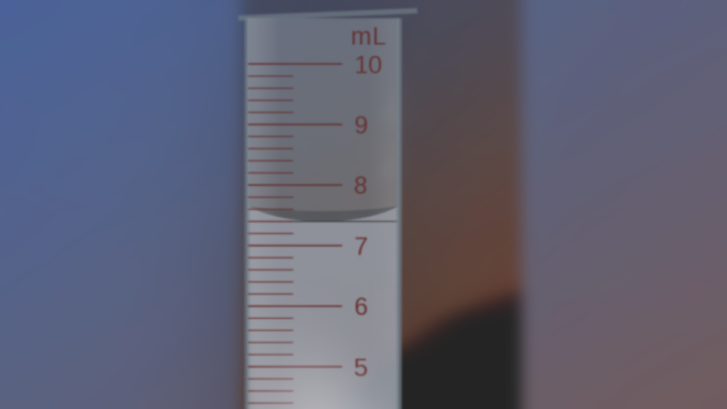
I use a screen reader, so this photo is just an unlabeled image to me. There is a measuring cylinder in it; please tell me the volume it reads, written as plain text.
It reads 7.4 mL
